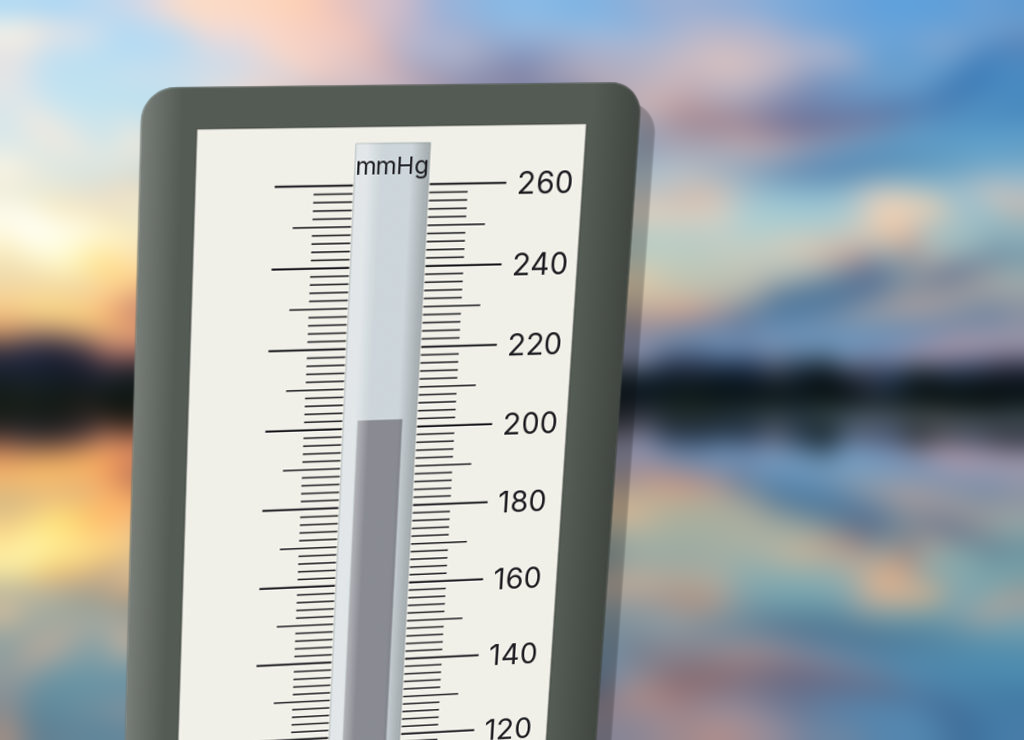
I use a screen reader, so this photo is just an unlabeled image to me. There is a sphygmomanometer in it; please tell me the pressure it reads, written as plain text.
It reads 202 mmHg
